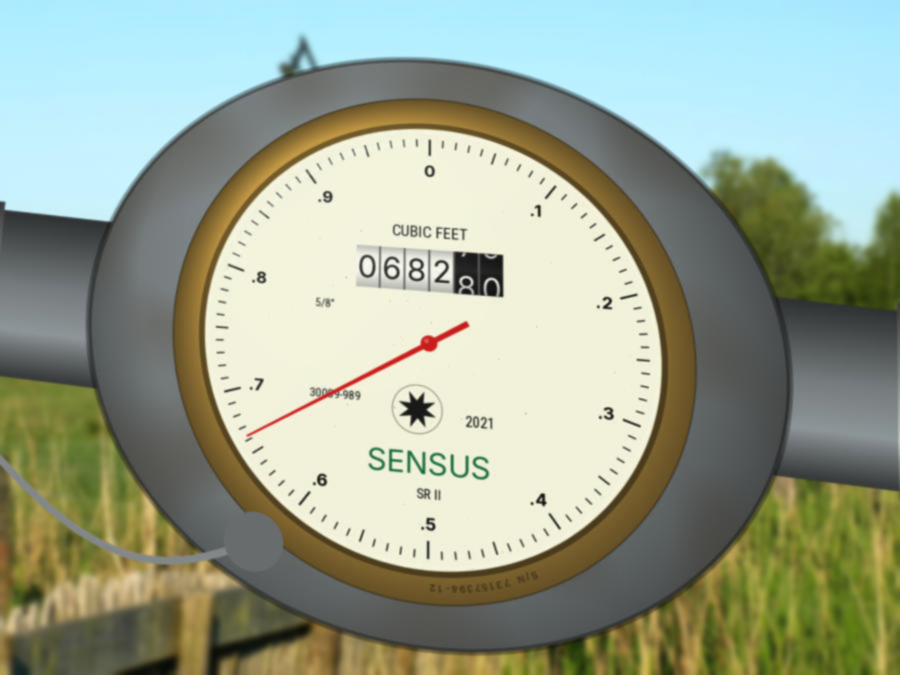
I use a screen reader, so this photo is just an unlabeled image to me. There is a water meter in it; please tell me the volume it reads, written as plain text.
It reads 68279.66 ft³
